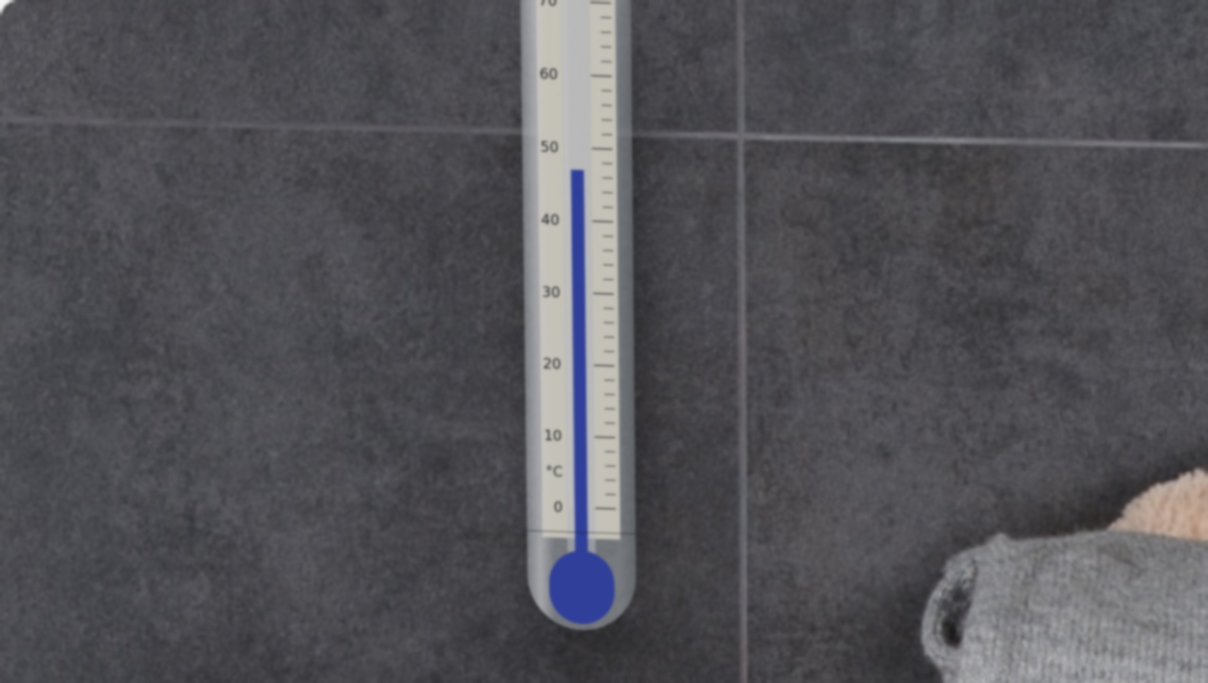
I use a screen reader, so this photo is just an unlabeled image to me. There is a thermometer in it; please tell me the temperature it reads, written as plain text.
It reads 47 °C
